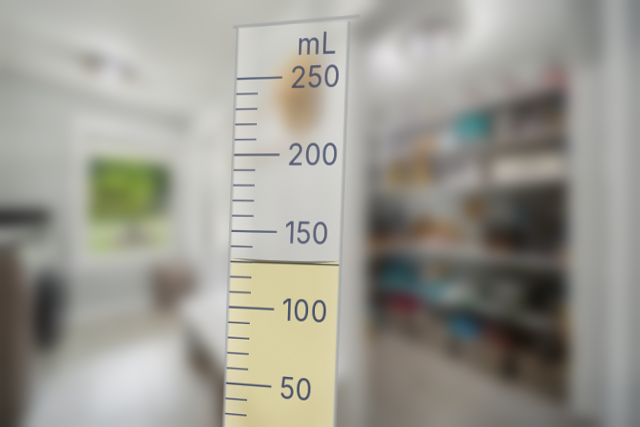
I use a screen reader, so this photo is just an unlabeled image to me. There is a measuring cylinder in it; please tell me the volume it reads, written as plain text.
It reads 130 mL
